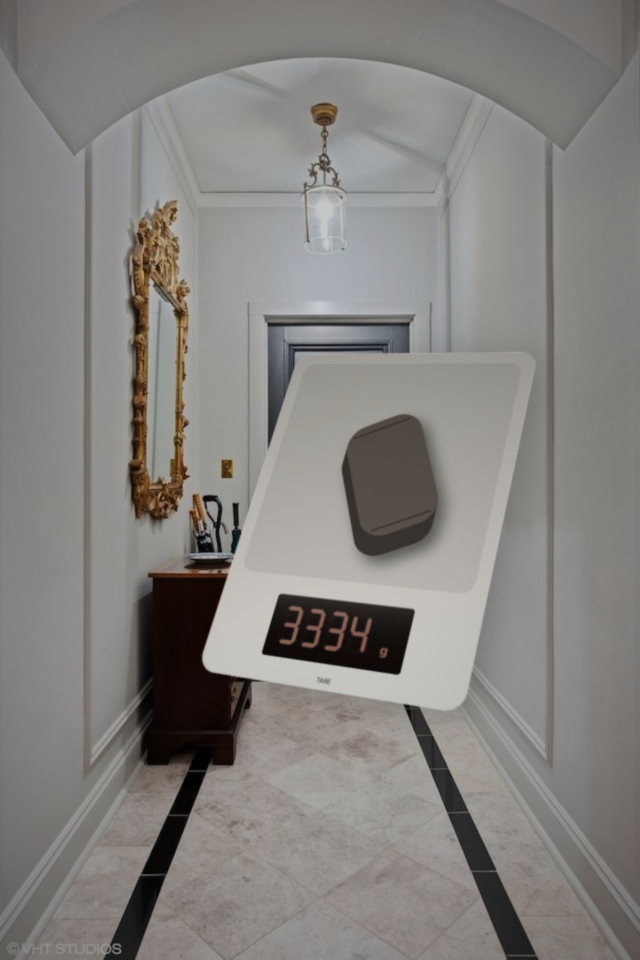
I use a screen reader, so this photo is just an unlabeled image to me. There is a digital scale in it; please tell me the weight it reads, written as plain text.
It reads 3334 g
